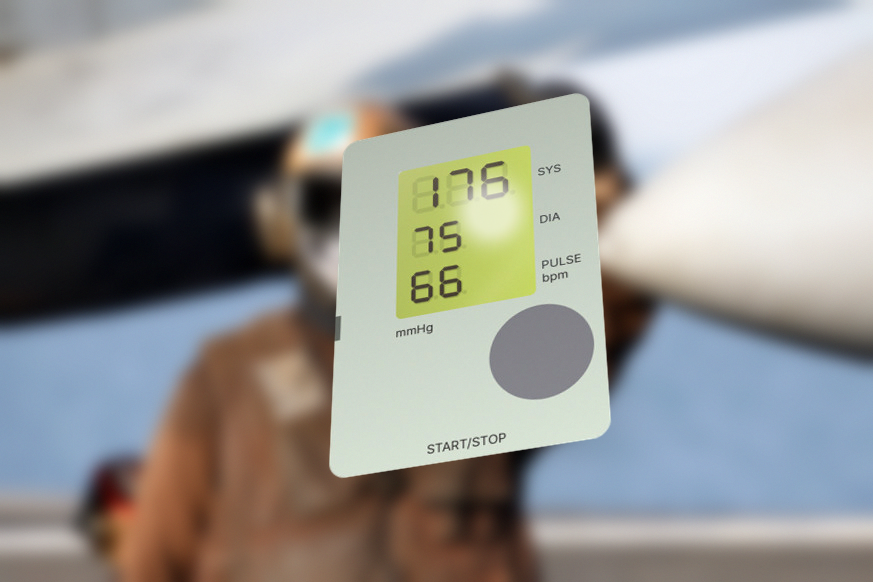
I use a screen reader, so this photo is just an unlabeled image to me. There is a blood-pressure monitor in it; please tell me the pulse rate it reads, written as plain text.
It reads 66 bpm
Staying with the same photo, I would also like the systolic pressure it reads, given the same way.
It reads 176 mmHg
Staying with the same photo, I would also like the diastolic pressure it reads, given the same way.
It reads 75 mmHg
